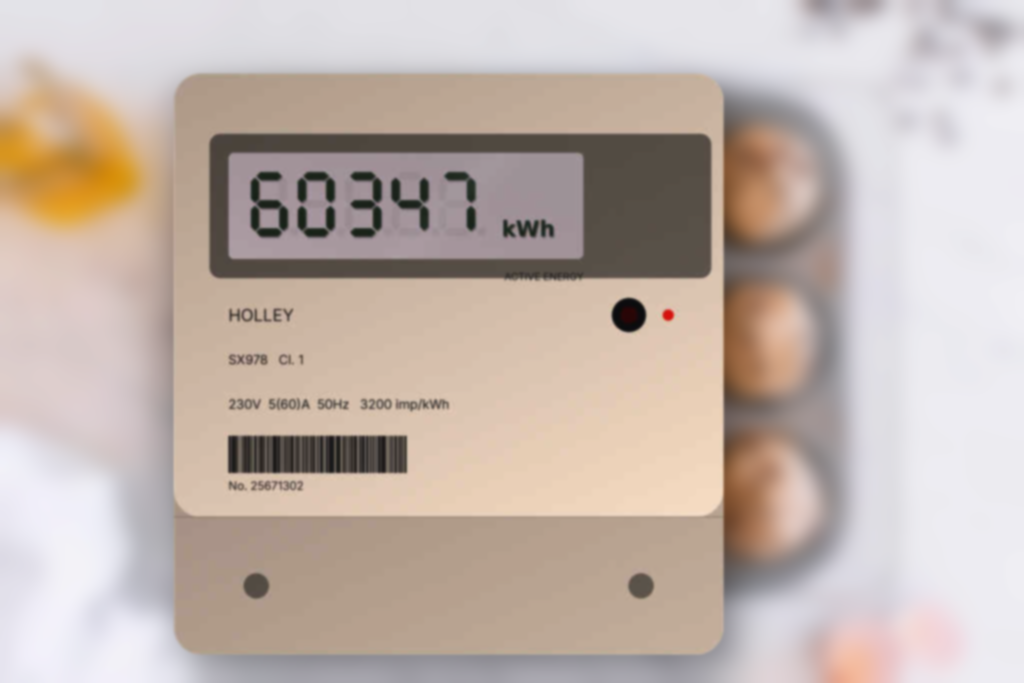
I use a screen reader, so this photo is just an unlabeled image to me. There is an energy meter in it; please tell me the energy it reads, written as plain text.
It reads 60347 kWh
